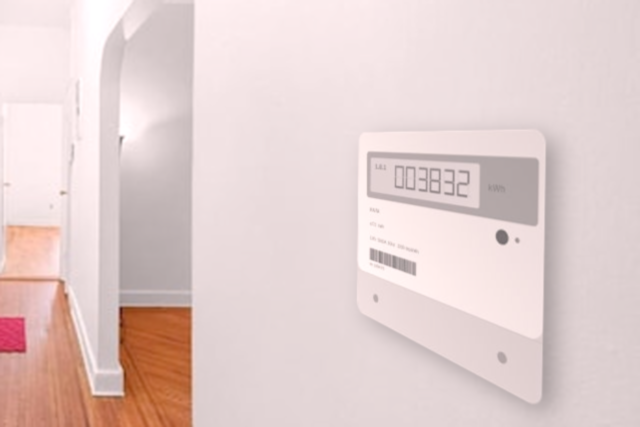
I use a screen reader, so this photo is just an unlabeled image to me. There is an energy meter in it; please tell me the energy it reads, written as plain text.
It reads 3832 kWh
